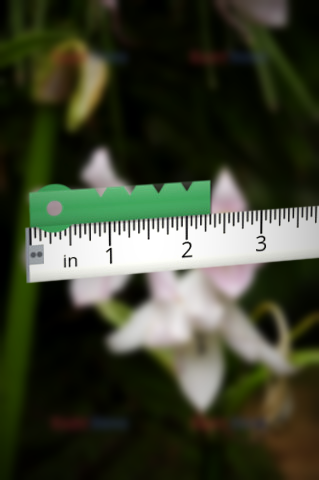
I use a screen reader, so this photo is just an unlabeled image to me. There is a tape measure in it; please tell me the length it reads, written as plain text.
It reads 2.3125 in
